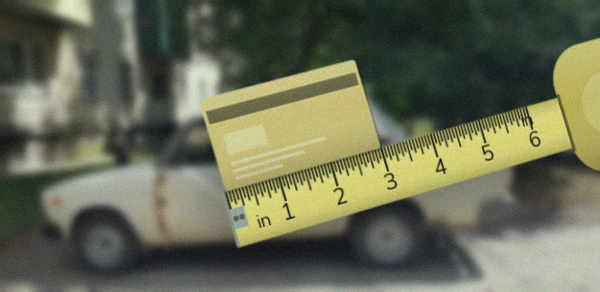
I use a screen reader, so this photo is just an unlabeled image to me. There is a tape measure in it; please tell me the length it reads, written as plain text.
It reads 3 in
